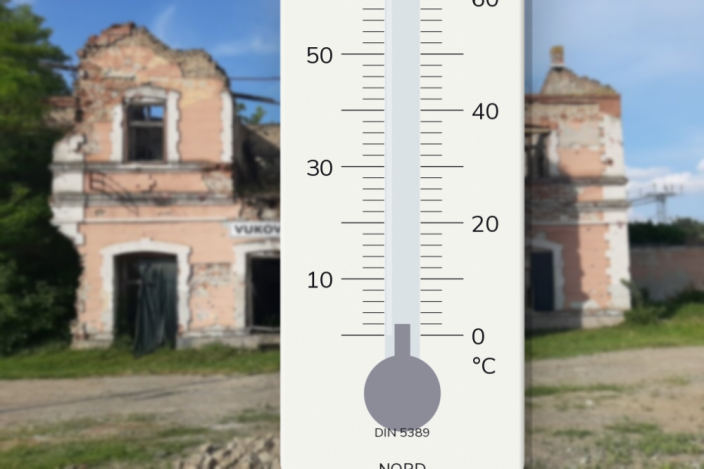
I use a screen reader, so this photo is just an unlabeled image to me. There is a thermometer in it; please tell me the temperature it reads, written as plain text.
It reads 2 °C
